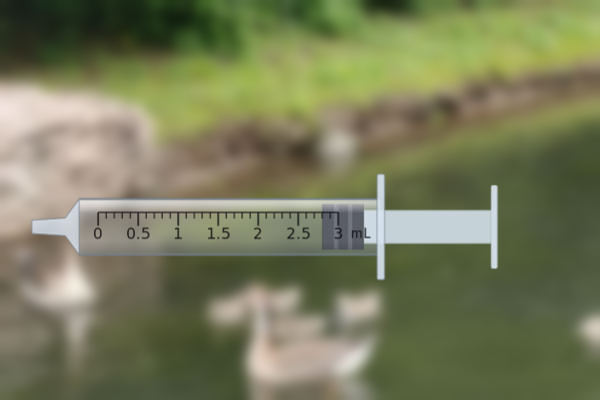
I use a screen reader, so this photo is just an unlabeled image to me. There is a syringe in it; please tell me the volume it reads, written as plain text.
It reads 2.8 mL
